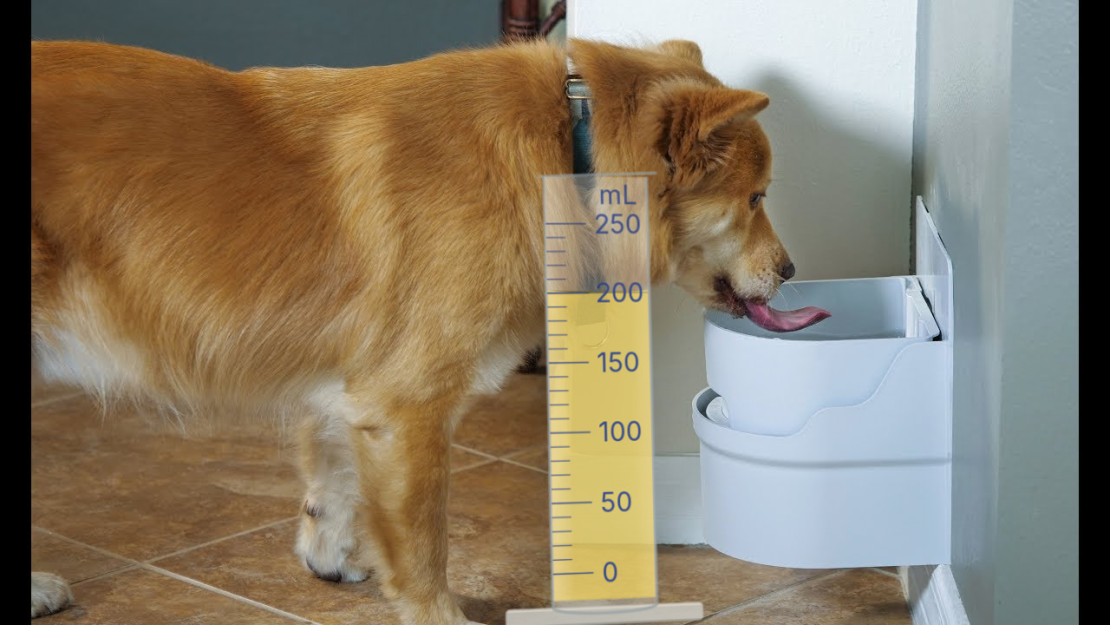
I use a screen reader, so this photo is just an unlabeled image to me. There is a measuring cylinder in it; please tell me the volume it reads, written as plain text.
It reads 200 mL
